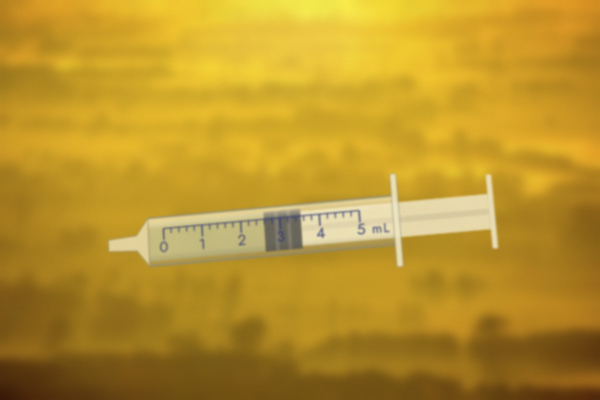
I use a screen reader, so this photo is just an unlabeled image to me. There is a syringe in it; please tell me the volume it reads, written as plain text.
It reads 2.6 mL
